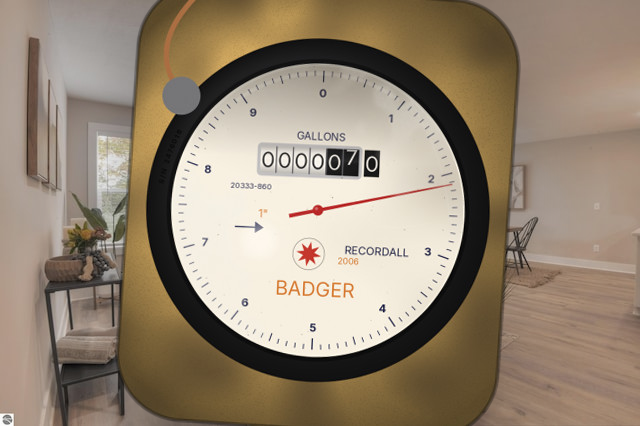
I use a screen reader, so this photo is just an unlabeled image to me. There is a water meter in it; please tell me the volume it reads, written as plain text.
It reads 72.1 gal
